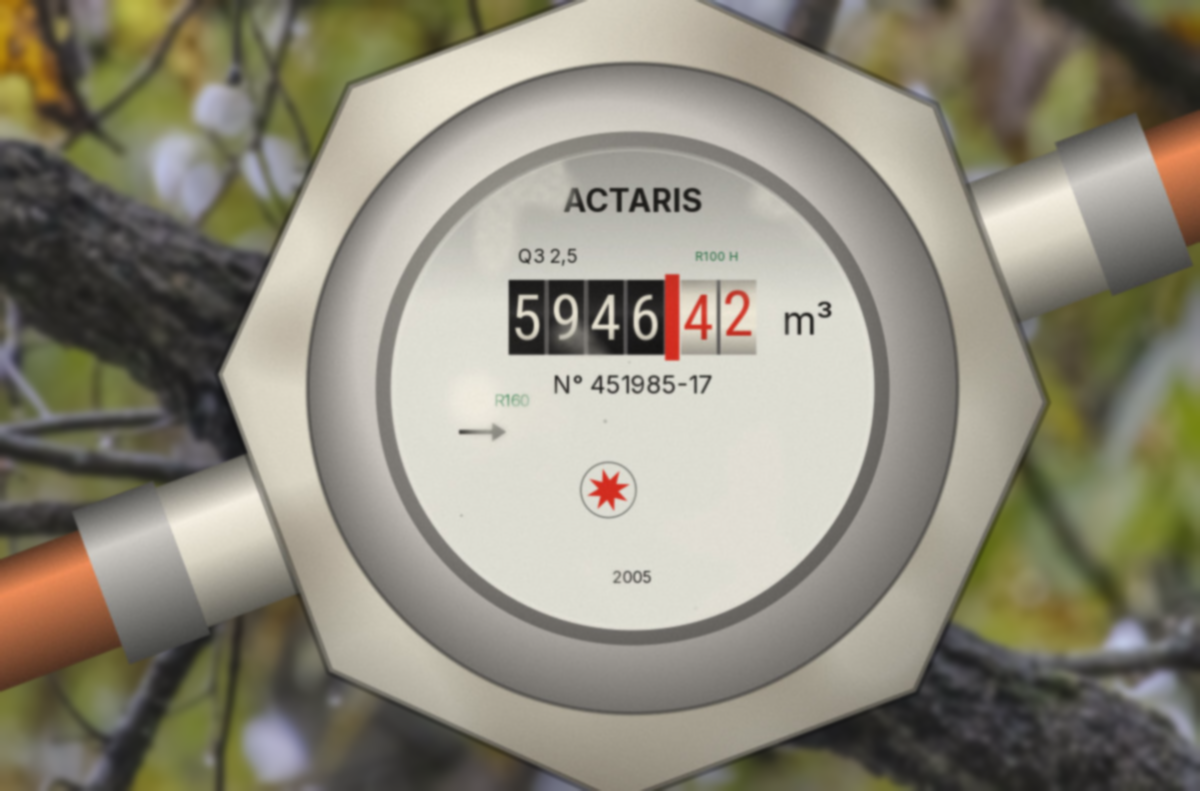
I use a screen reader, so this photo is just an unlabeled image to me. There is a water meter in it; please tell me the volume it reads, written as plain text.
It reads 5946.42 m³
